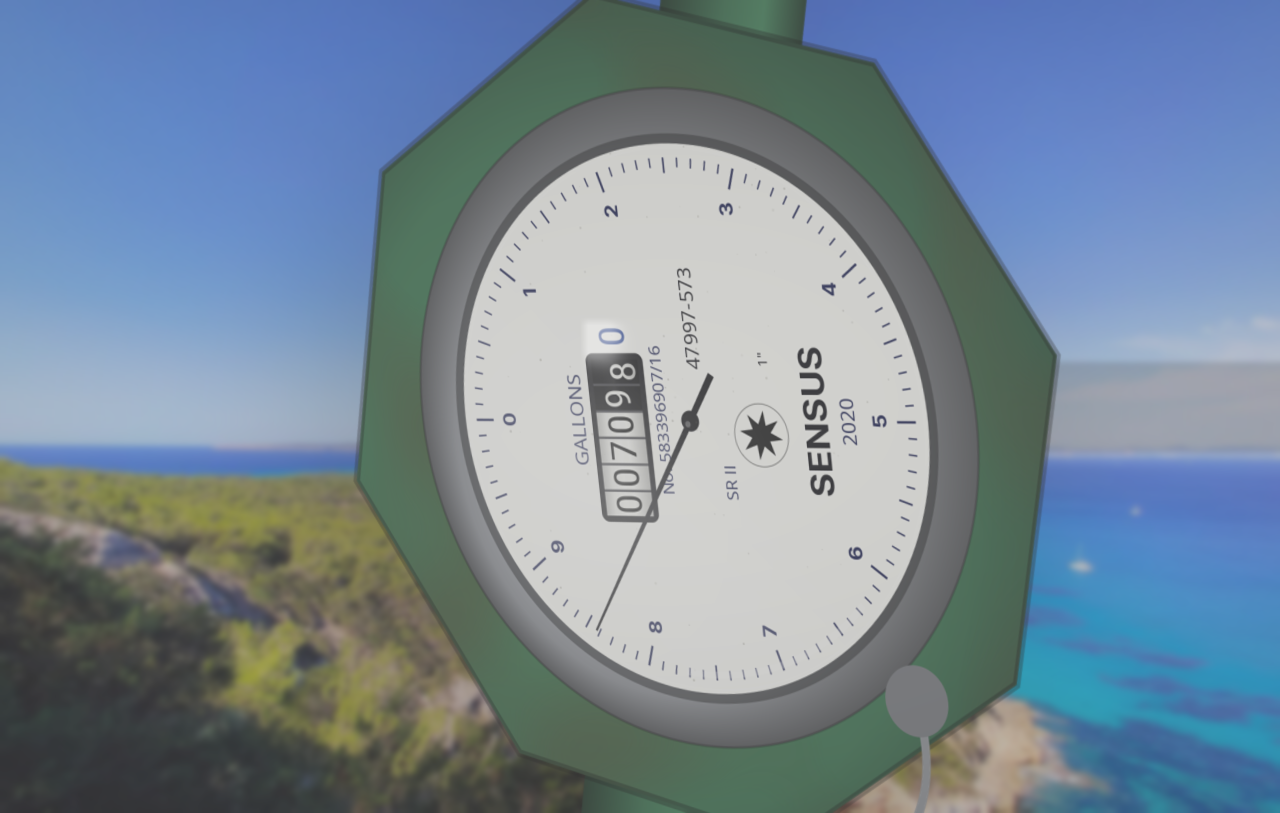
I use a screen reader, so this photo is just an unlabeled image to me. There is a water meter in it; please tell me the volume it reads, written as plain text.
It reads 70978.4 gal
